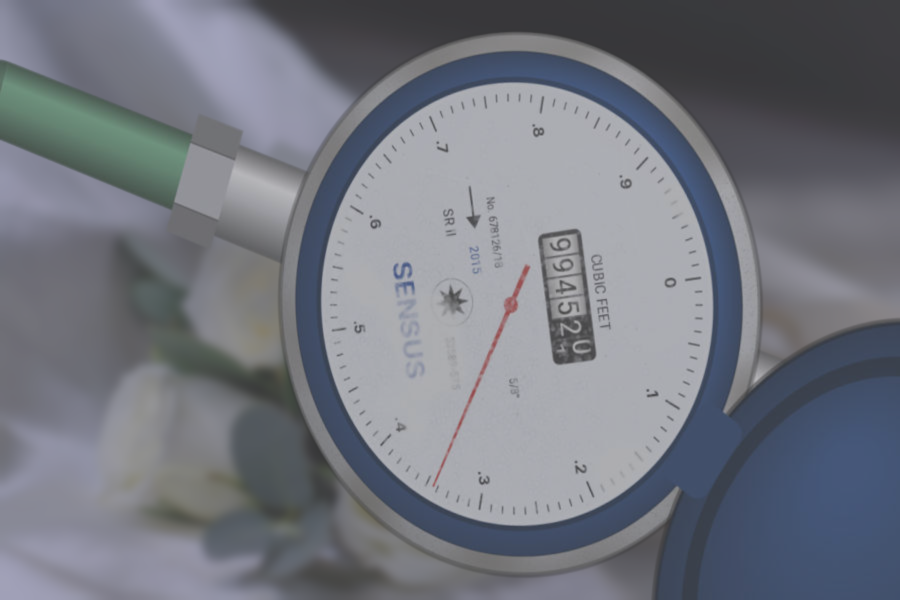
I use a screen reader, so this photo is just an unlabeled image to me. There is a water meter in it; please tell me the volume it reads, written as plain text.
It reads 994520.34 ft³
